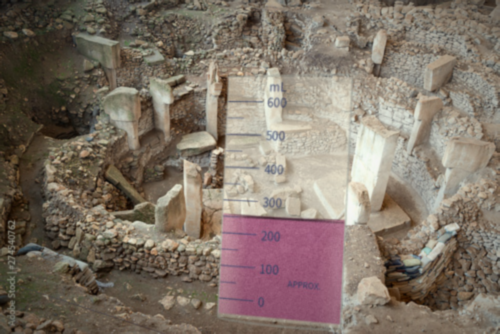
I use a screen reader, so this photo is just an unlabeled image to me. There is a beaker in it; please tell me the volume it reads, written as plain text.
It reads 250 mL
